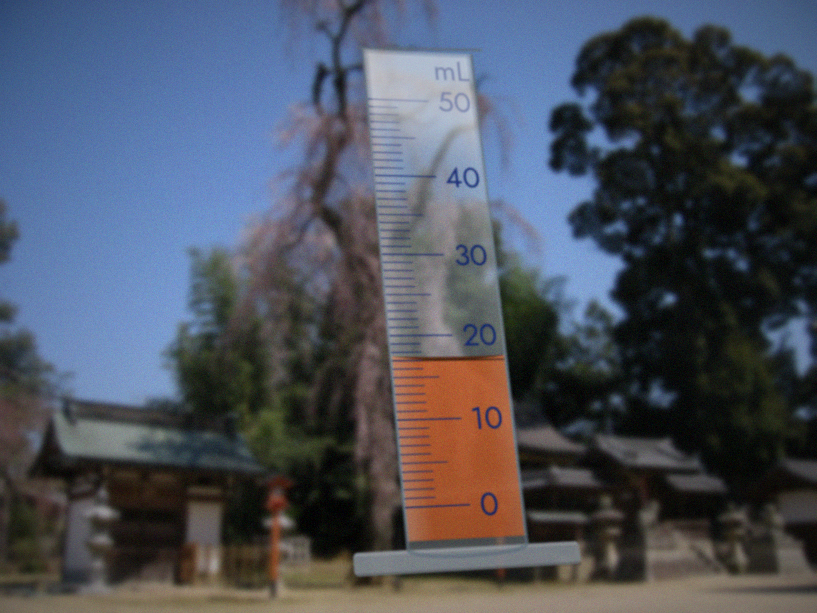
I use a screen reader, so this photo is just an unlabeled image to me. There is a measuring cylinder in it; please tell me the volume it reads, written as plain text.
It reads 17 mL
